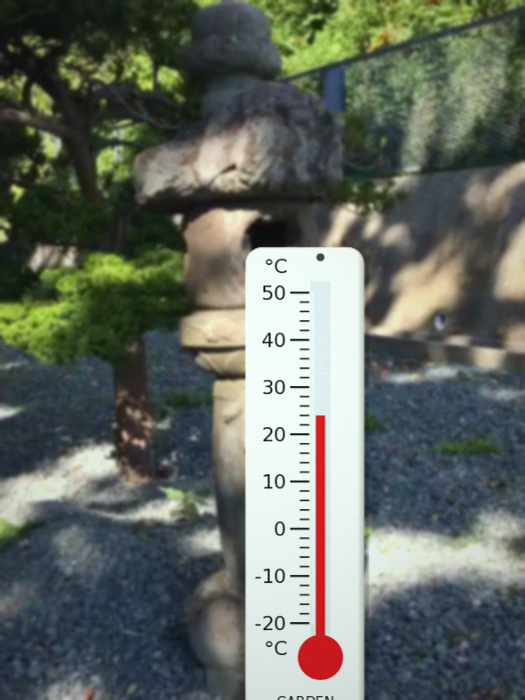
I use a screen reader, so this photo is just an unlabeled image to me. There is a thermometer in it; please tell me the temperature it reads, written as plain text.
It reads 24 °C
